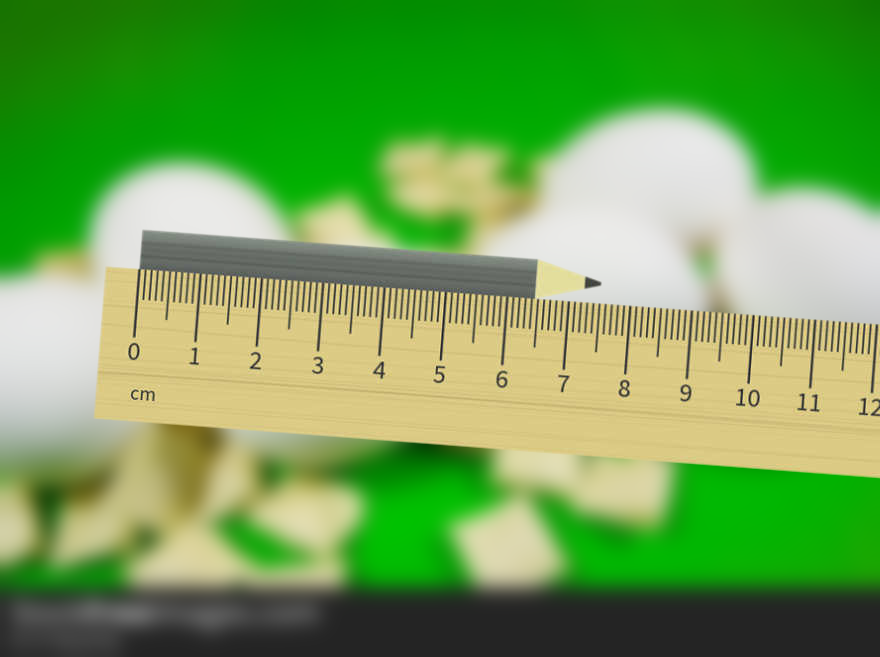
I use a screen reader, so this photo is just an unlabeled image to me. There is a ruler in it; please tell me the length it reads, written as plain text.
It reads 7.5 cm
